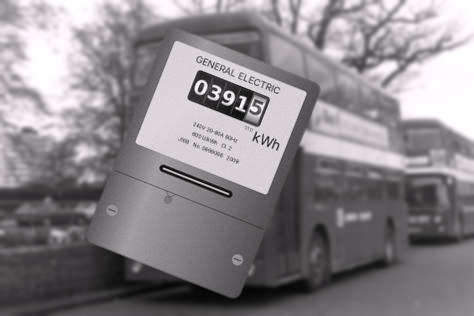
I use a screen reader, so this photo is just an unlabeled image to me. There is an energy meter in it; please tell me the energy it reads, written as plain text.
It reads 391.5 kWh
